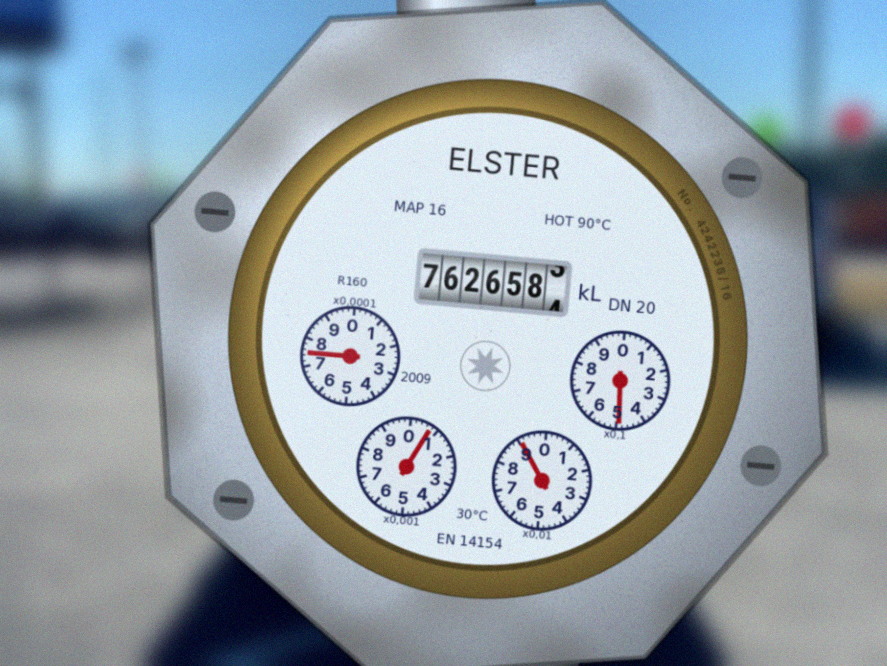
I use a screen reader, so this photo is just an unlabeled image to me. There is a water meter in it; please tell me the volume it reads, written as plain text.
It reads 7626583.4907 kL
